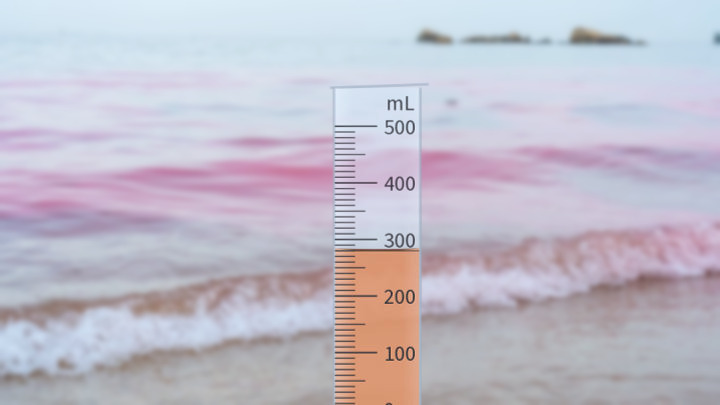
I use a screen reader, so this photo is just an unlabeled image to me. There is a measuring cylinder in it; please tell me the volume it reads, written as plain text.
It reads 280 mL
